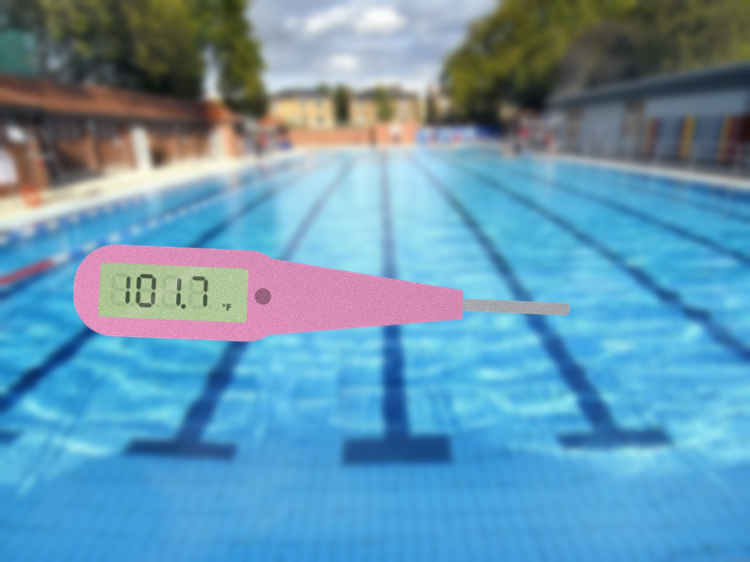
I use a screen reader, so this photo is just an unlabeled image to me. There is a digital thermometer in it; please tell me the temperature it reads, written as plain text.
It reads 101.7 °F
